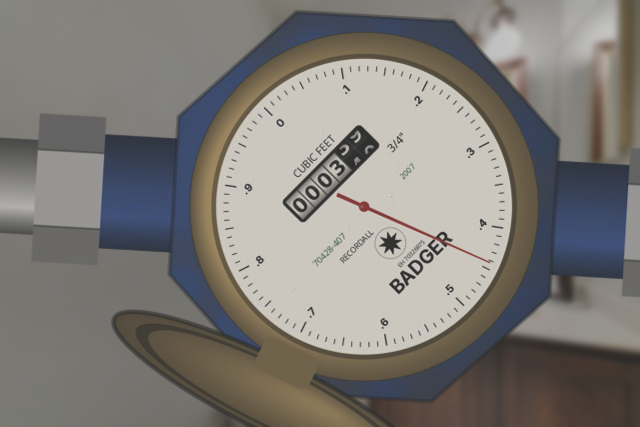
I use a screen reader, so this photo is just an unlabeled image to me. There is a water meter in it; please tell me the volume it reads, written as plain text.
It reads 339.44 ft³
